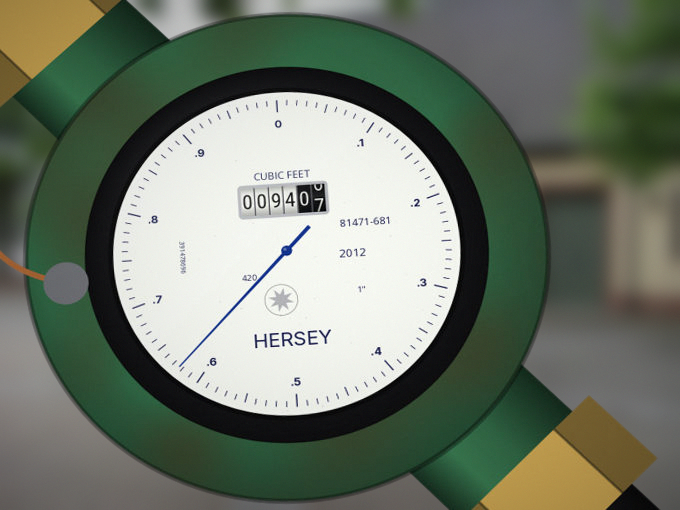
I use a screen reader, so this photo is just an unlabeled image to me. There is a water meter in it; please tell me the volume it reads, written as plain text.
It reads 9406.62 ft³
